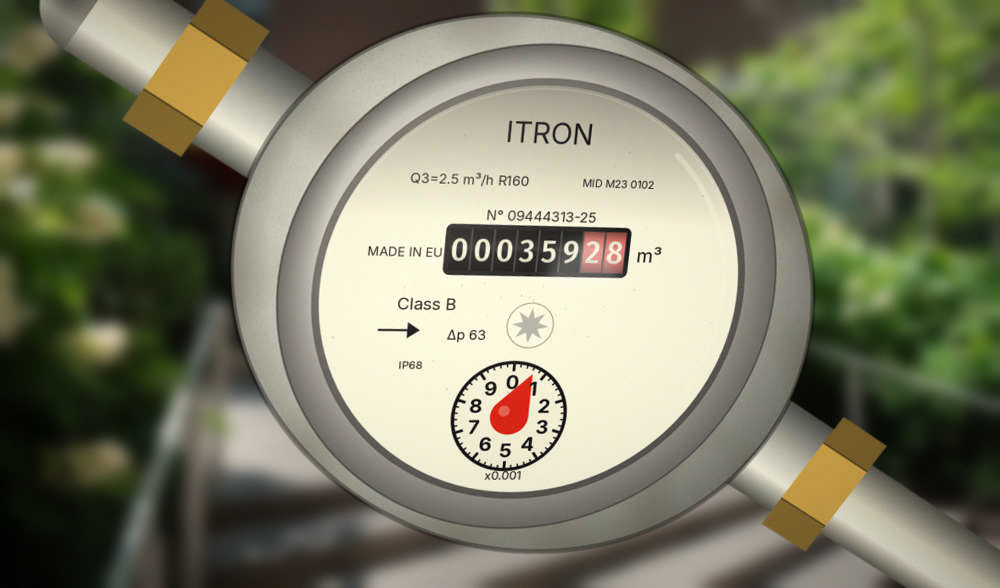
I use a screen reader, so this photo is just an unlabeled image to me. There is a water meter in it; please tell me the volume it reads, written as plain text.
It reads 359.280 m³
